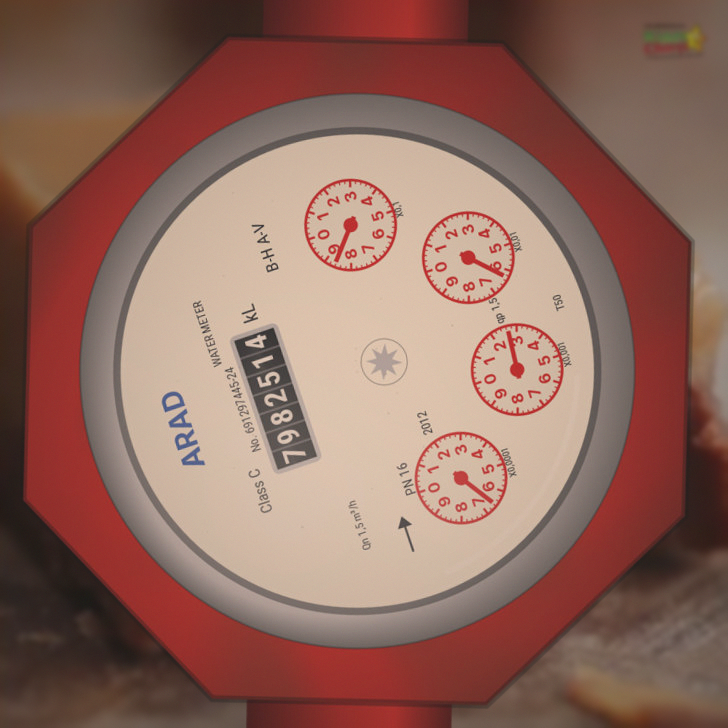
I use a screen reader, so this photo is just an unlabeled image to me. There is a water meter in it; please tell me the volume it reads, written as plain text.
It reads 7982514.8626 kL
